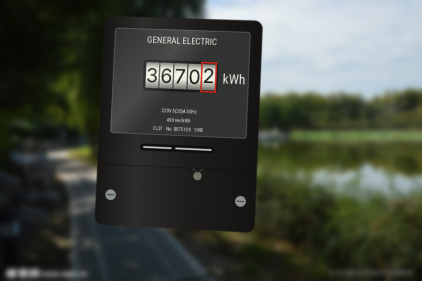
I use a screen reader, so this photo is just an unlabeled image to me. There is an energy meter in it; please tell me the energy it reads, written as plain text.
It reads 3670.2 kWh
